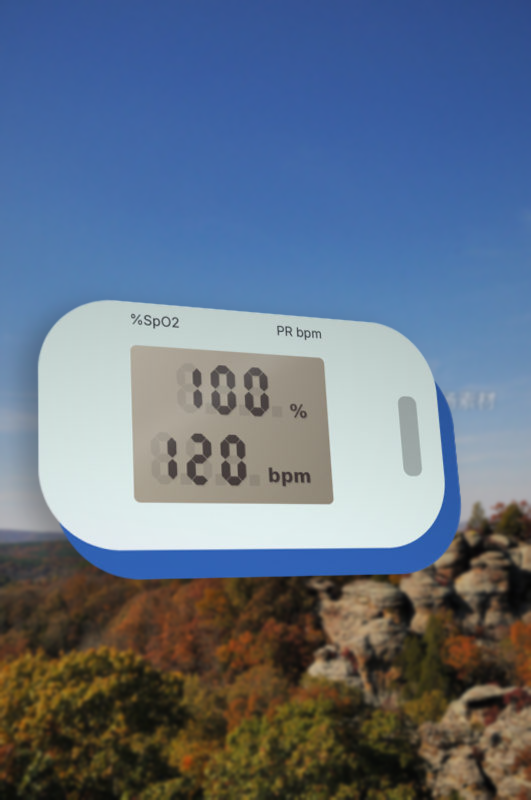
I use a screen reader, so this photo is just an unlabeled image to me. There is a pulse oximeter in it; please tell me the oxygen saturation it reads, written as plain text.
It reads 100 %
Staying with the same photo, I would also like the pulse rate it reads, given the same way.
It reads 120 bpm
